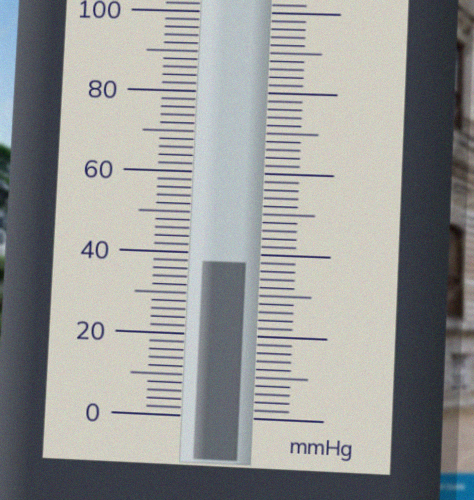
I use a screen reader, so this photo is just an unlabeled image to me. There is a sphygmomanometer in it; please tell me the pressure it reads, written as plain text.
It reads 38 mmHg
